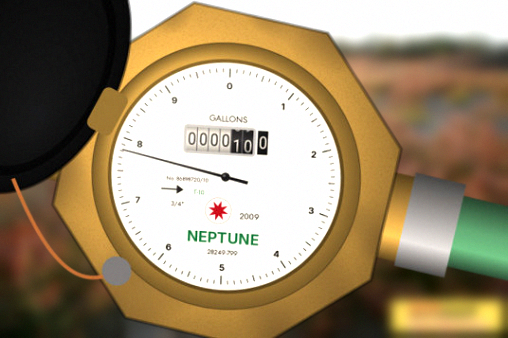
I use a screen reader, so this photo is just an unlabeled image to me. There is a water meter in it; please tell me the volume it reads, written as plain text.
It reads 97.8 gal
